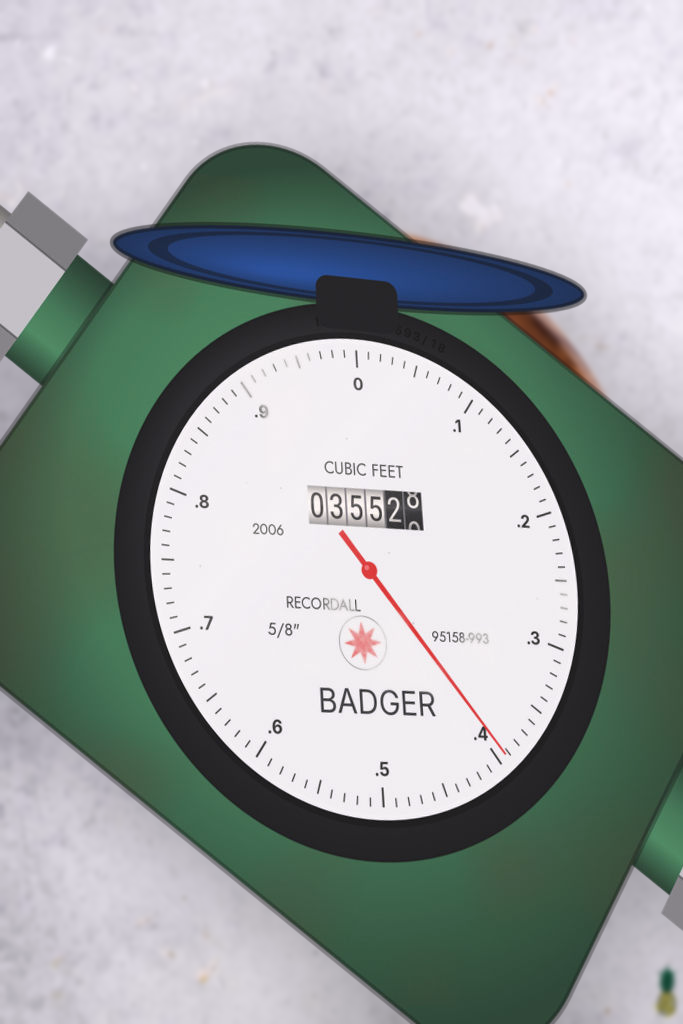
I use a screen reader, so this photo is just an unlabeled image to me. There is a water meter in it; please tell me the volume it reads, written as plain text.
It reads 35528.39 ft³
